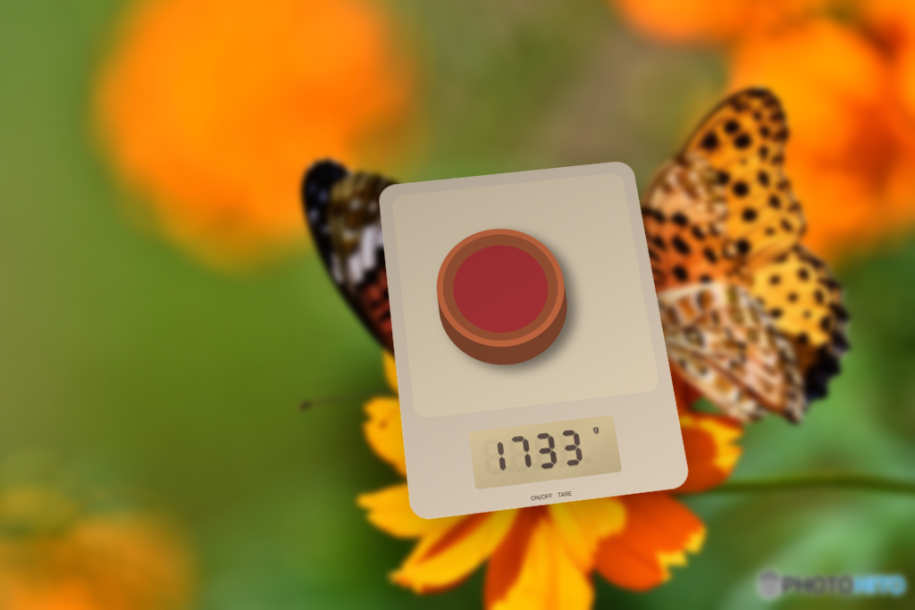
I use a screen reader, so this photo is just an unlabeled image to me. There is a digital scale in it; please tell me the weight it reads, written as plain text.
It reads 1733 g
